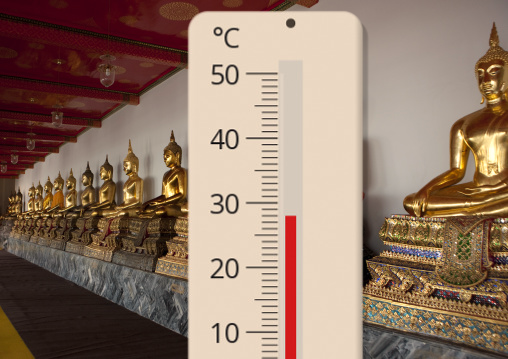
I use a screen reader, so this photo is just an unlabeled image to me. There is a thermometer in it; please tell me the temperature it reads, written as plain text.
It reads 28 °C
